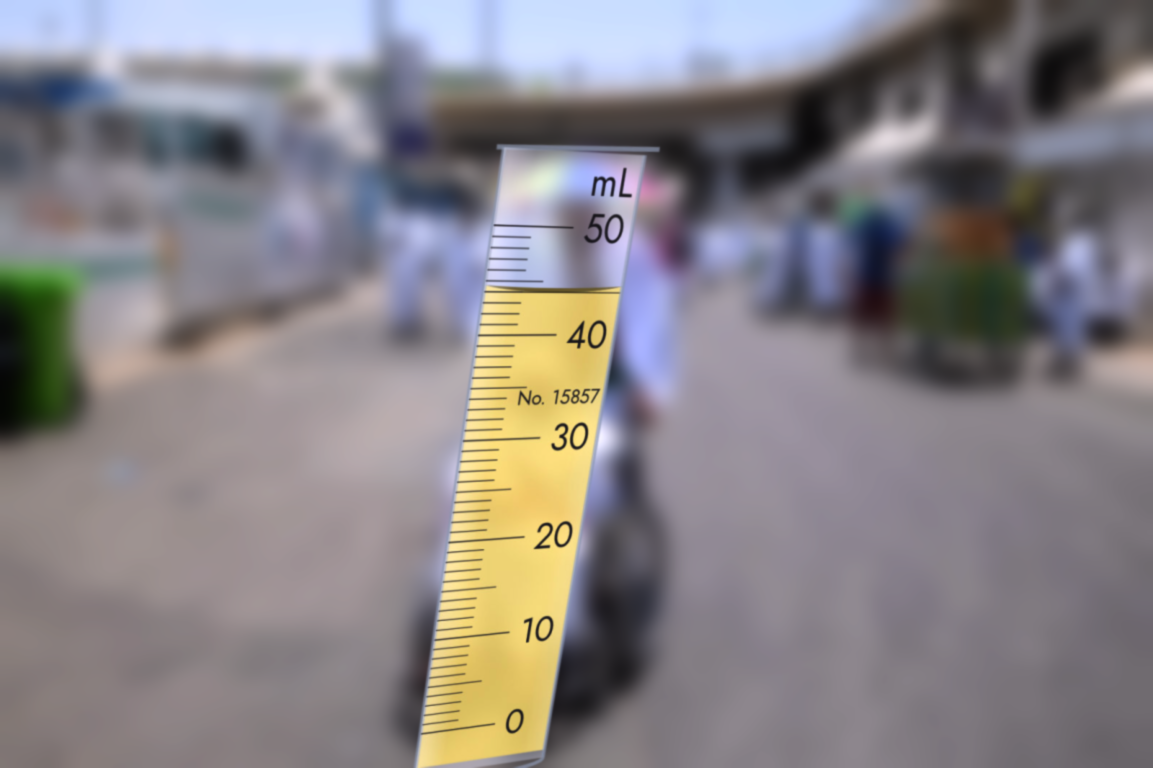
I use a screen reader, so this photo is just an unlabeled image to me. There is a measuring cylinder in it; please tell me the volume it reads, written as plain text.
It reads 44 mL
